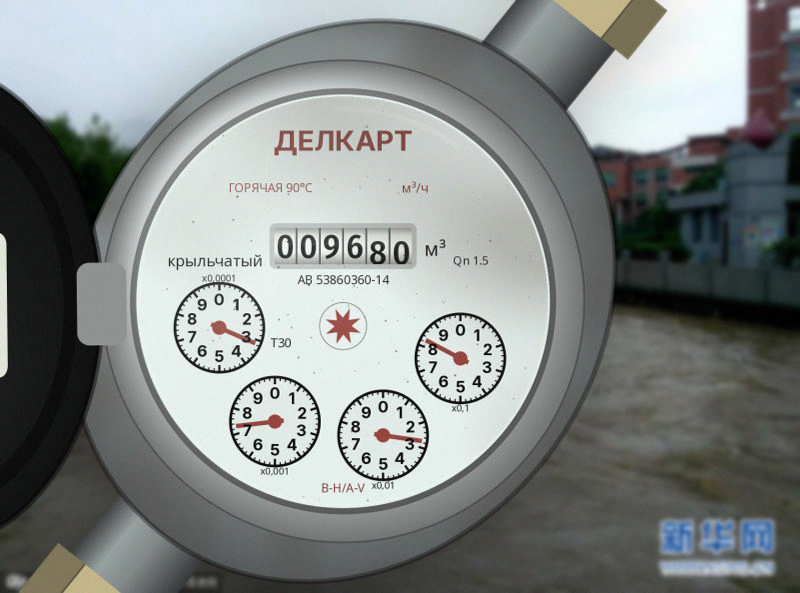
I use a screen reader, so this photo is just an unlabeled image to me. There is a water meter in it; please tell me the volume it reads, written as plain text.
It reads 9679.8273 m³
